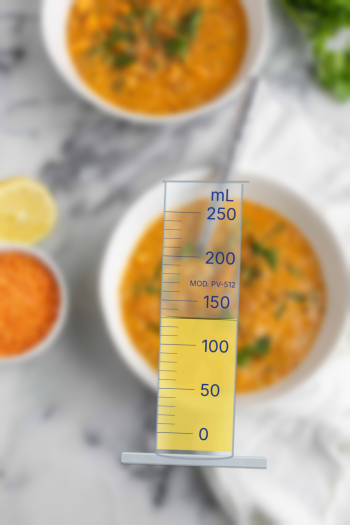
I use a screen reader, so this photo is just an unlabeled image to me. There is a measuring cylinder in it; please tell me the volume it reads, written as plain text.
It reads 130 mL
